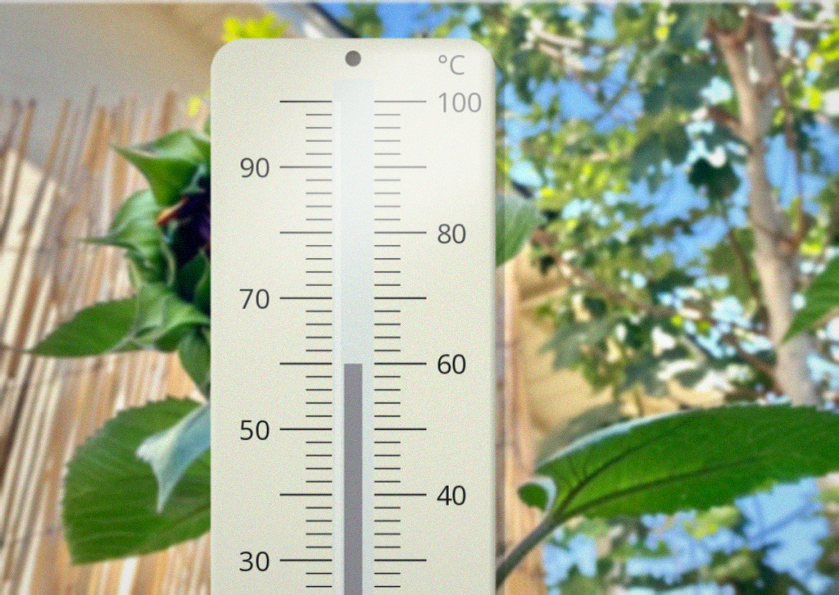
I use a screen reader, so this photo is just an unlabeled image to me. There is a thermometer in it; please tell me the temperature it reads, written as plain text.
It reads 60 °C
